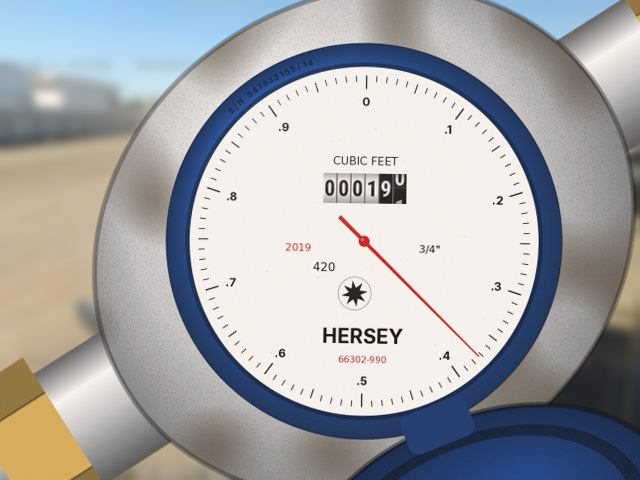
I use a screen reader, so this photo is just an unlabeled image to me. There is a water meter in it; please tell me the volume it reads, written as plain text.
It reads 190.37 ft³
